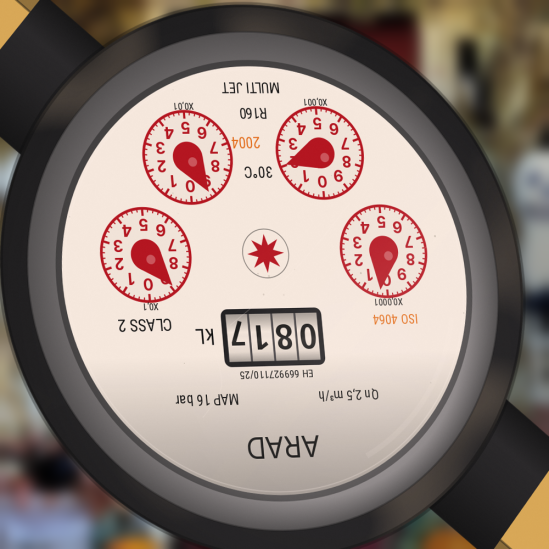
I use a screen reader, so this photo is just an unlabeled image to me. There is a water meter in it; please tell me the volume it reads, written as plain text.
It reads 816.8920 kL
